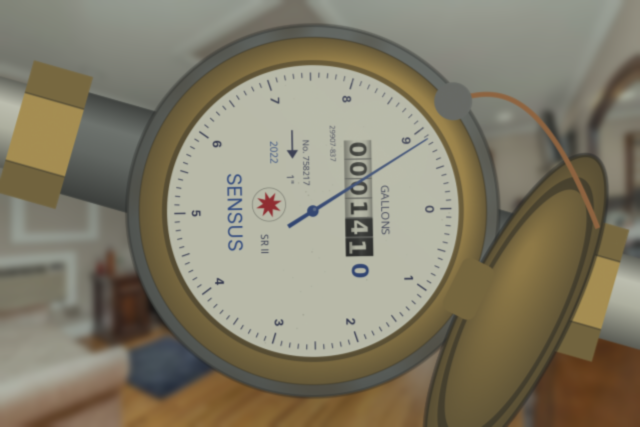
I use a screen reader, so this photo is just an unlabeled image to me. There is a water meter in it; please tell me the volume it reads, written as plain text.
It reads 1409.1 gal
